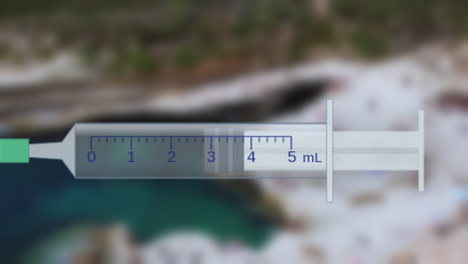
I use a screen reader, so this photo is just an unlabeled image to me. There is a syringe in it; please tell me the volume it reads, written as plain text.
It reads 2.8 mL
